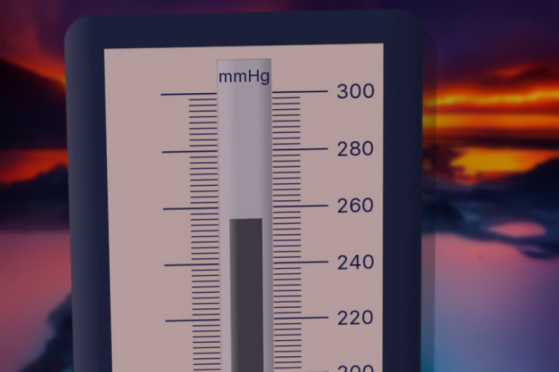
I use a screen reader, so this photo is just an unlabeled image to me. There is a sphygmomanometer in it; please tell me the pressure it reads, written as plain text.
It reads 256 mmHg
